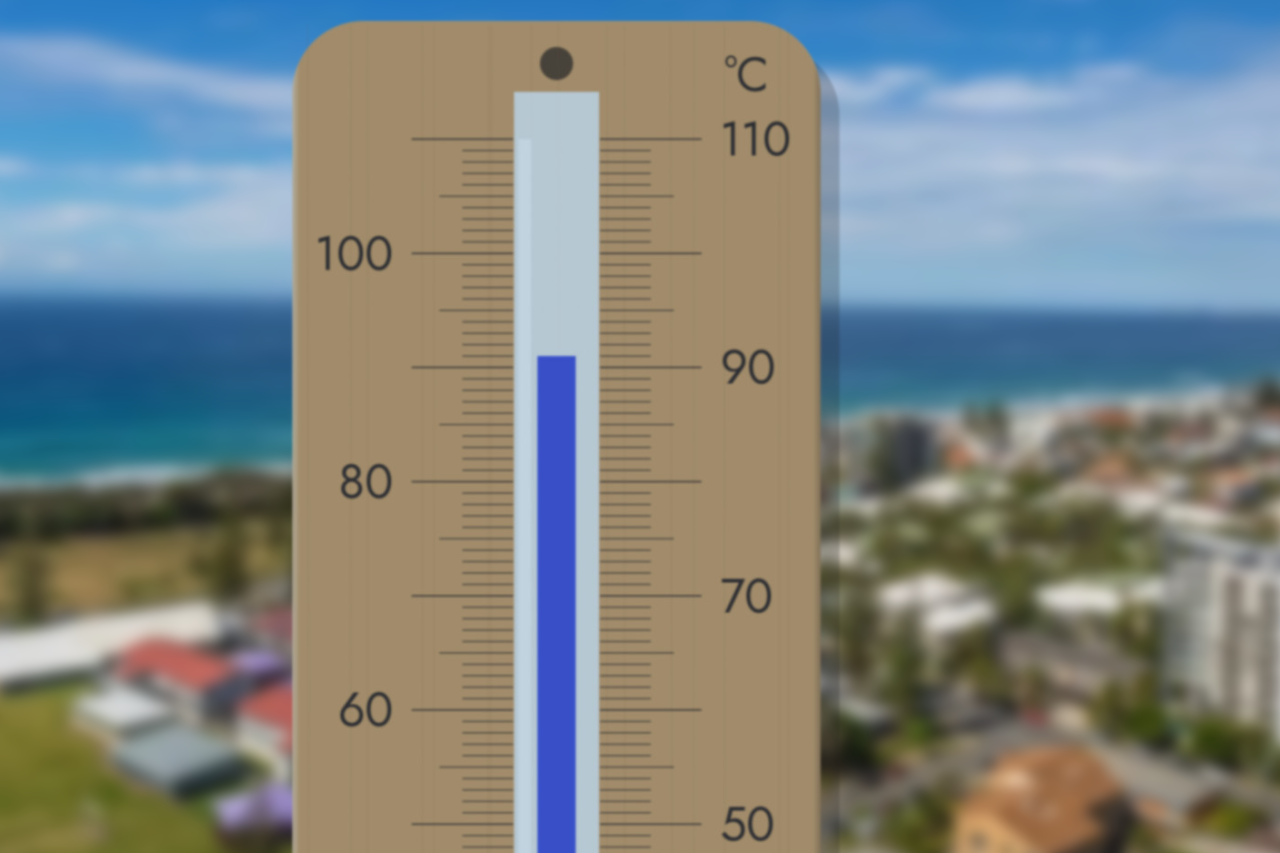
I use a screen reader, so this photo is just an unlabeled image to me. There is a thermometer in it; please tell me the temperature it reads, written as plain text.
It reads 91 °C
